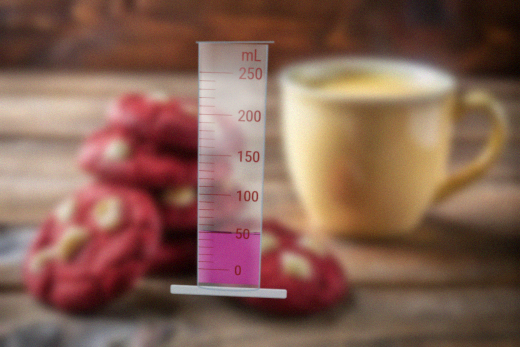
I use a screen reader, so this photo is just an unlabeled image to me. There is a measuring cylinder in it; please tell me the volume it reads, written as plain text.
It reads 50 mL
